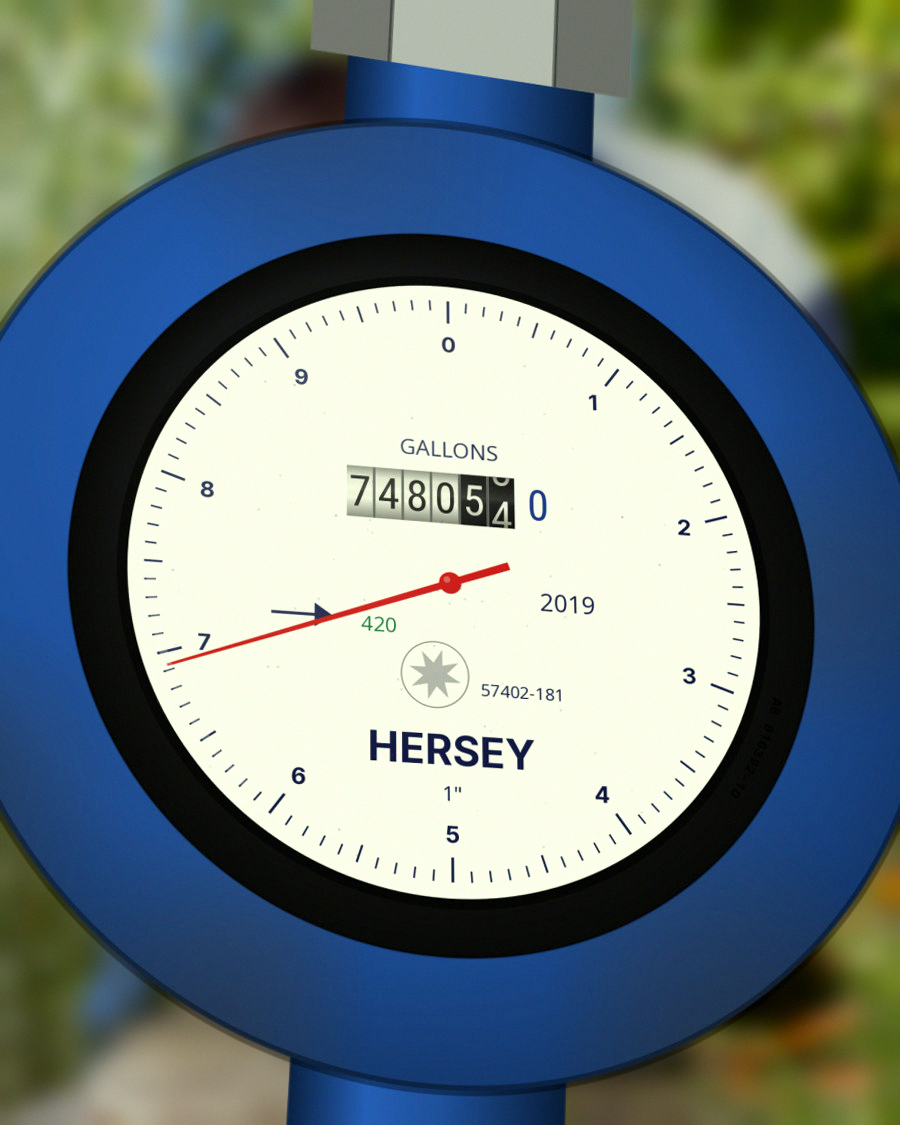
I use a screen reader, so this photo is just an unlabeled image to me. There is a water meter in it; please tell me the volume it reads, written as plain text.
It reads 7480536.9 gal
